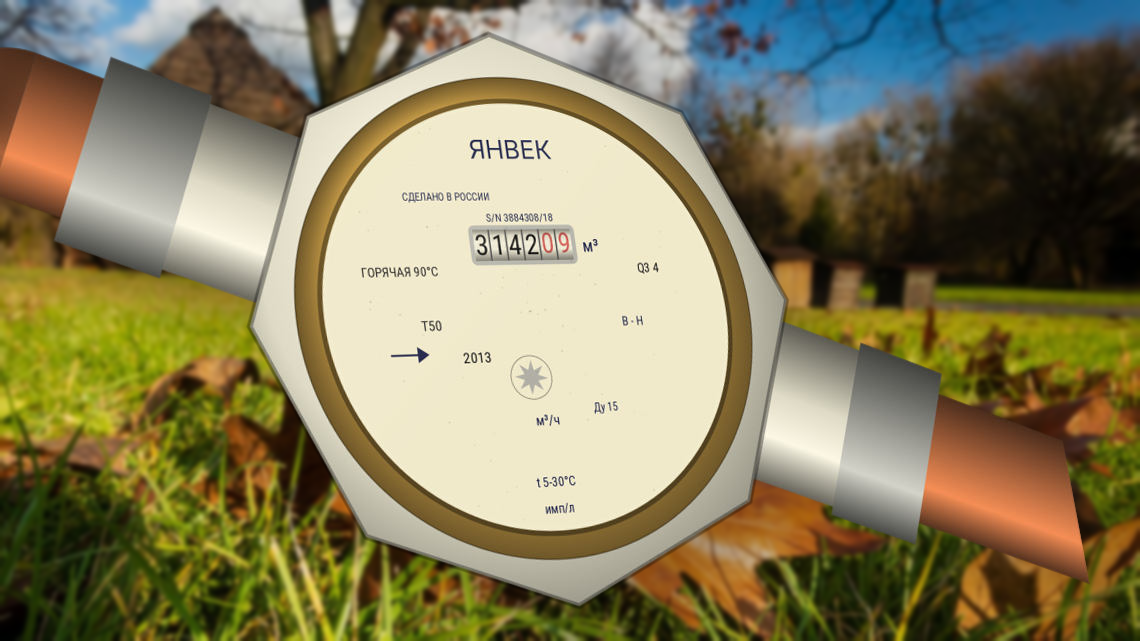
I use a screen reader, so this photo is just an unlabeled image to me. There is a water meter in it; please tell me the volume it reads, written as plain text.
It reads 3142.09 m³
